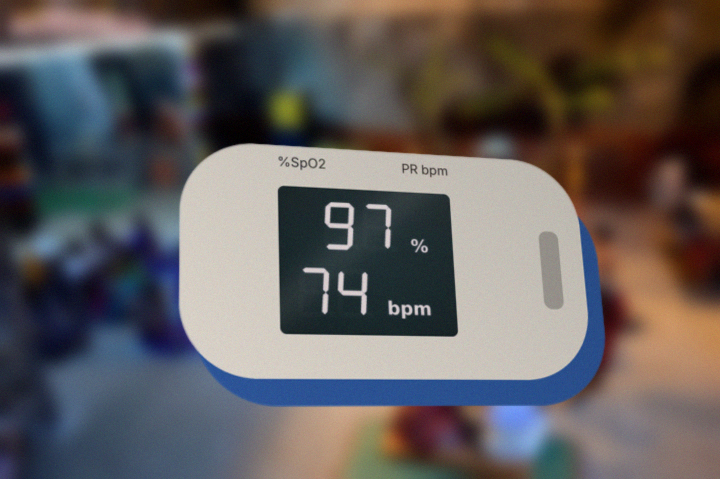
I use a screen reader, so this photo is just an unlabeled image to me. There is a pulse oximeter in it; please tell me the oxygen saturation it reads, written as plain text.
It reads 97 %
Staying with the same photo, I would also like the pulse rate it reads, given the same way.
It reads 74 bpm
